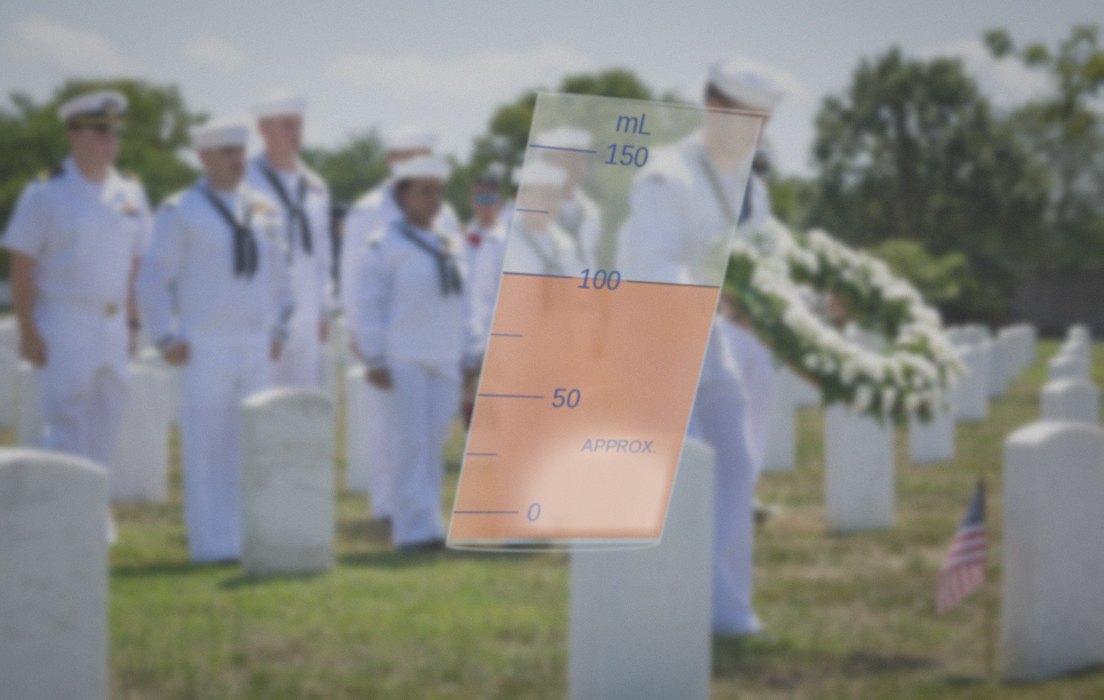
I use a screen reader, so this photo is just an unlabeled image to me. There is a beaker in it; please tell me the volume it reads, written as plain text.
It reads 100 mL
